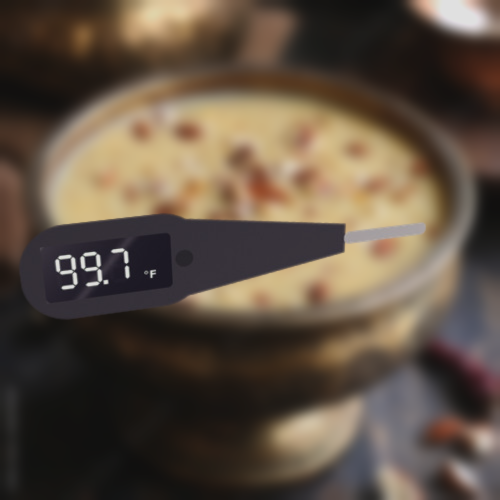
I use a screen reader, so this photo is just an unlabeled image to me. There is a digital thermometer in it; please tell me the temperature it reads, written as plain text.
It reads 99.7 °F
